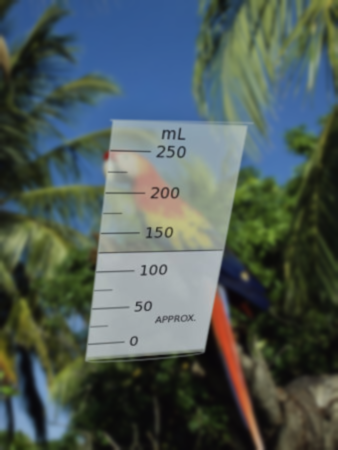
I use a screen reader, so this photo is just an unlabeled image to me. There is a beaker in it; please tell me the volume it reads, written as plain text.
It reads 125 mL
